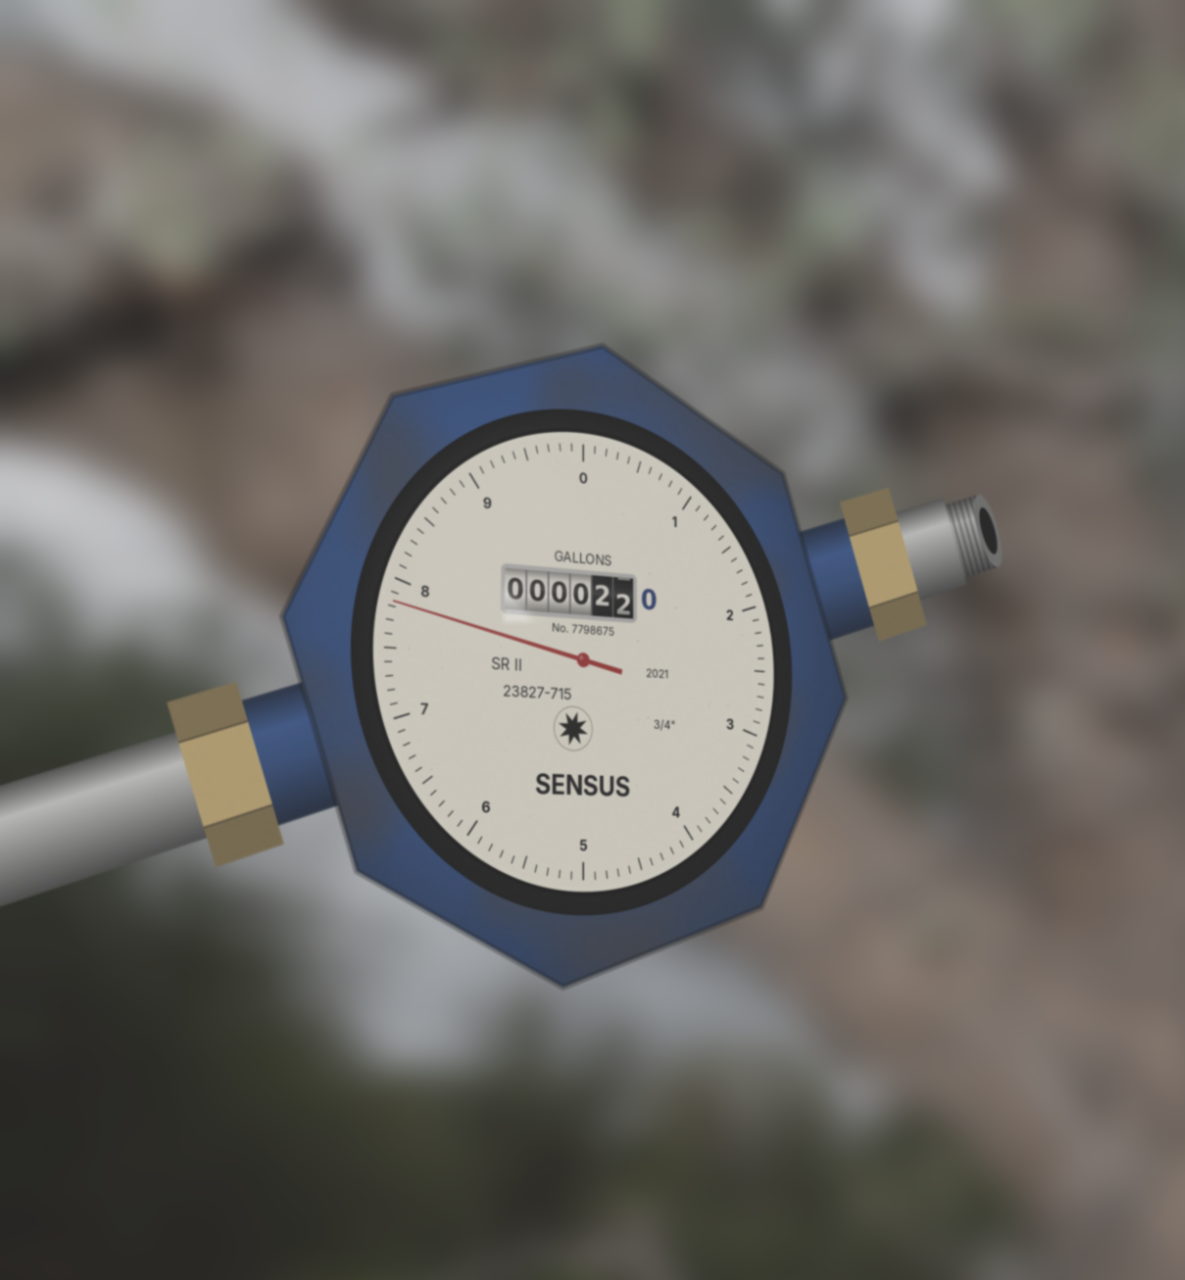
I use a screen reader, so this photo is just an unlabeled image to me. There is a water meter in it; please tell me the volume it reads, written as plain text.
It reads 217.8 gal
